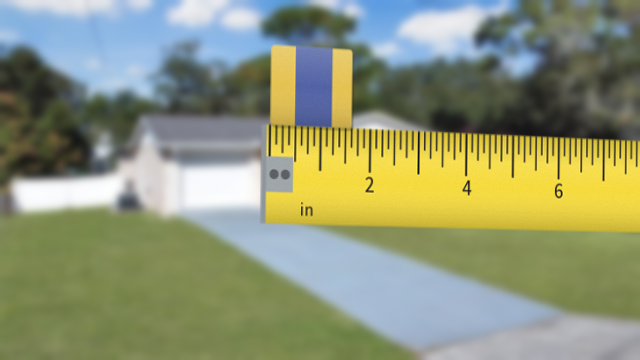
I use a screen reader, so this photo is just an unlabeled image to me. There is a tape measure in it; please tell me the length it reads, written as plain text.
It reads 1.625 in
